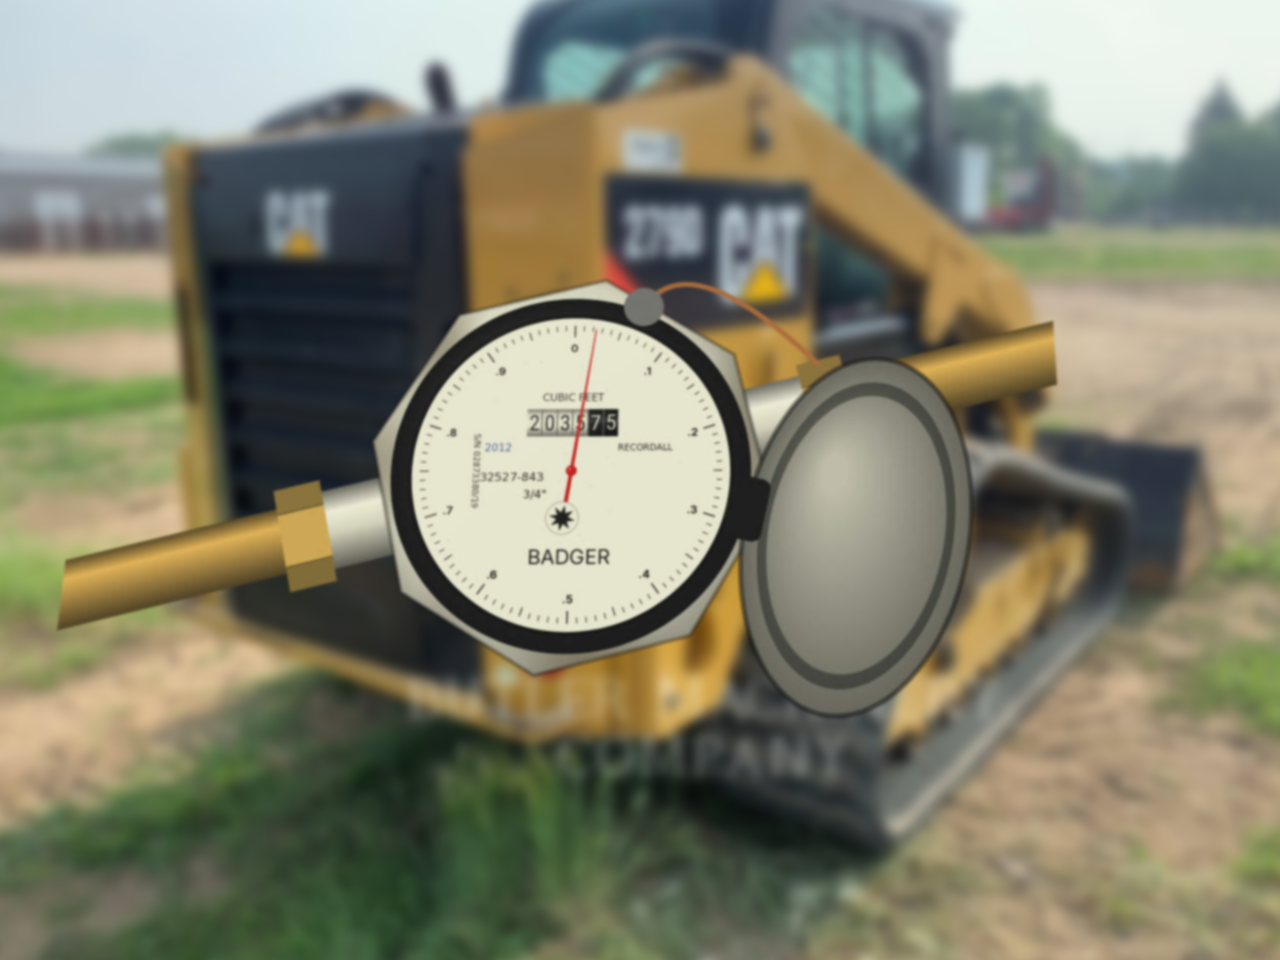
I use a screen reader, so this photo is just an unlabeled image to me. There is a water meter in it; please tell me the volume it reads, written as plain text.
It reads 203575.02 ft³
